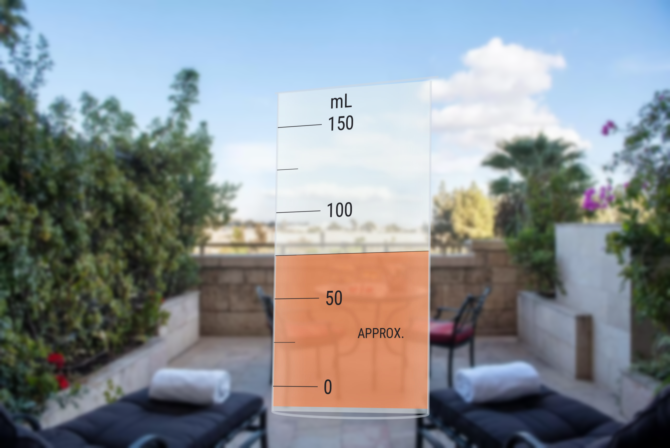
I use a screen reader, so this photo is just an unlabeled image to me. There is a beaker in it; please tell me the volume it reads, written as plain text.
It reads 75 mL
